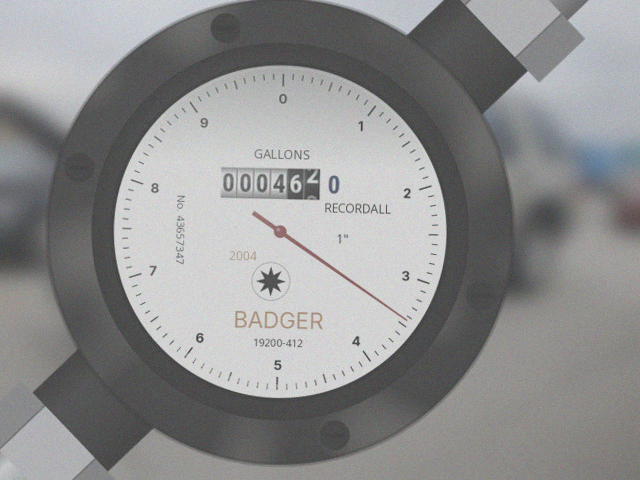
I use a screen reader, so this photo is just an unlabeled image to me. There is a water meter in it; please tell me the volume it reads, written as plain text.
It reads 4623.4 gal
